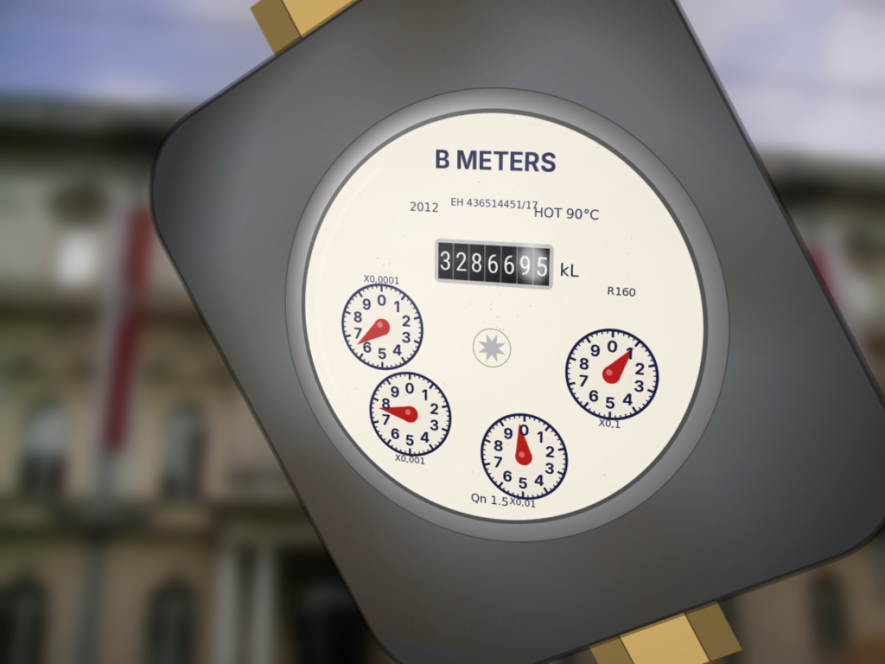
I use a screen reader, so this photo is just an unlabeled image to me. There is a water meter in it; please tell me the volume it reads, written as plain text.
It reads 3286695.0976 kL
